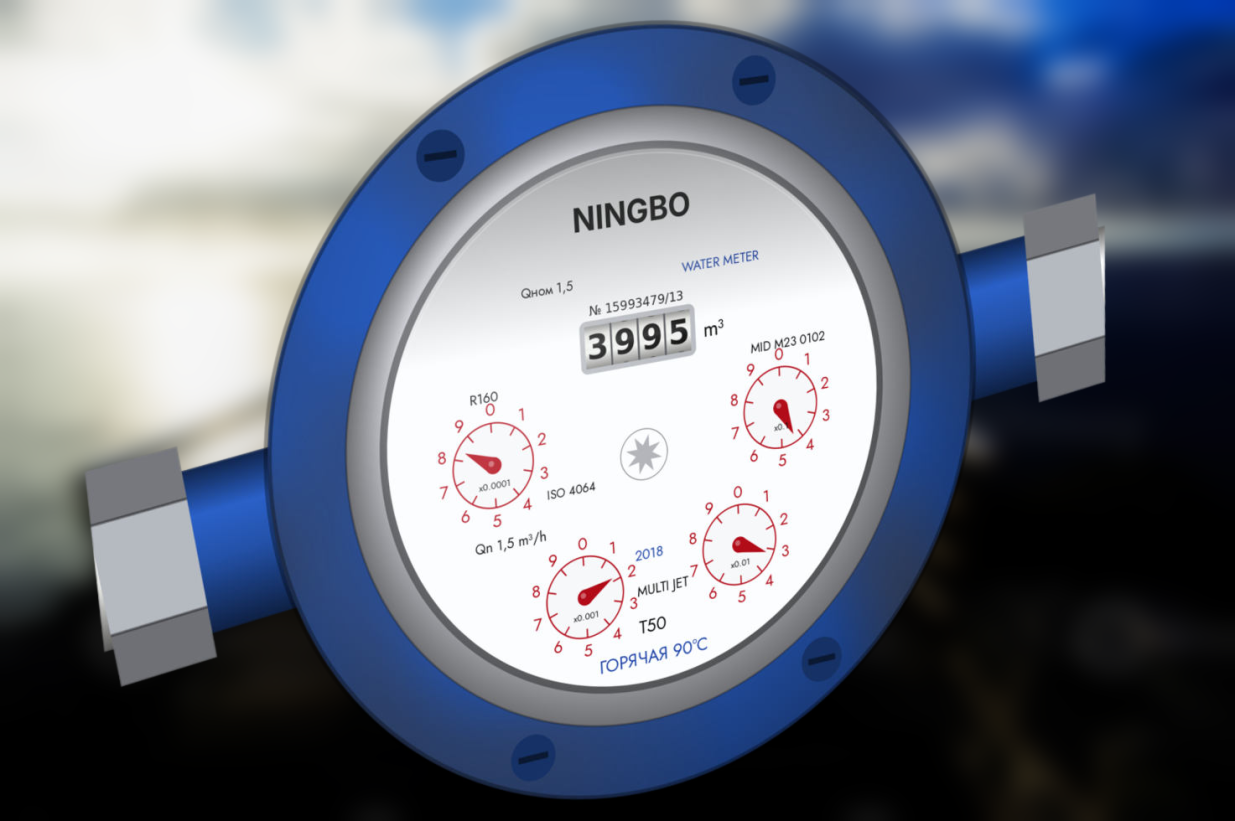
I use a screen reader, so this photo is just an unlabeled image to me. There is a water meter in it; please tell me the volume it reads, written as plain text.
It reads 3995.4318 m³
